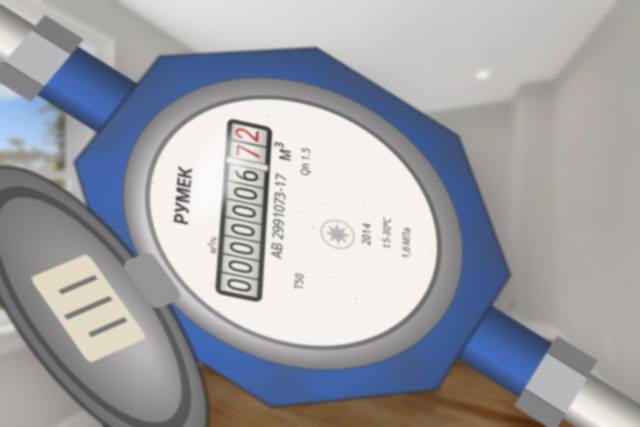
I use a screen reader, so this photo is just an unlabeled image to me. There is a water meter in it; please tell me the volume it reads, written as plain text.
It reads 6.72 m³
